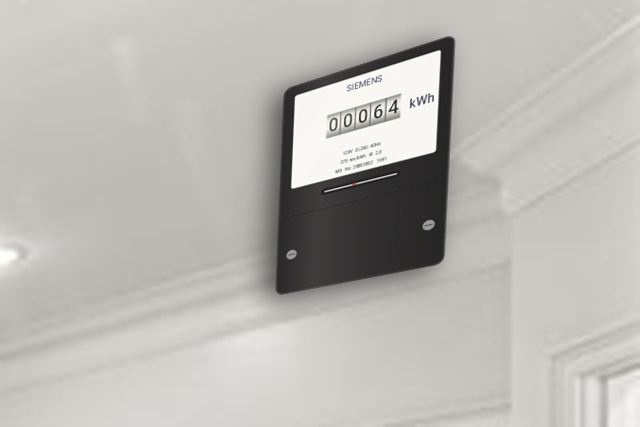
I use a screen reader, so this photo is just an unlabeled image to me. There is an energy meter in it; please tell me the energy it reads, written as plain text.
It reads 64 kWh
